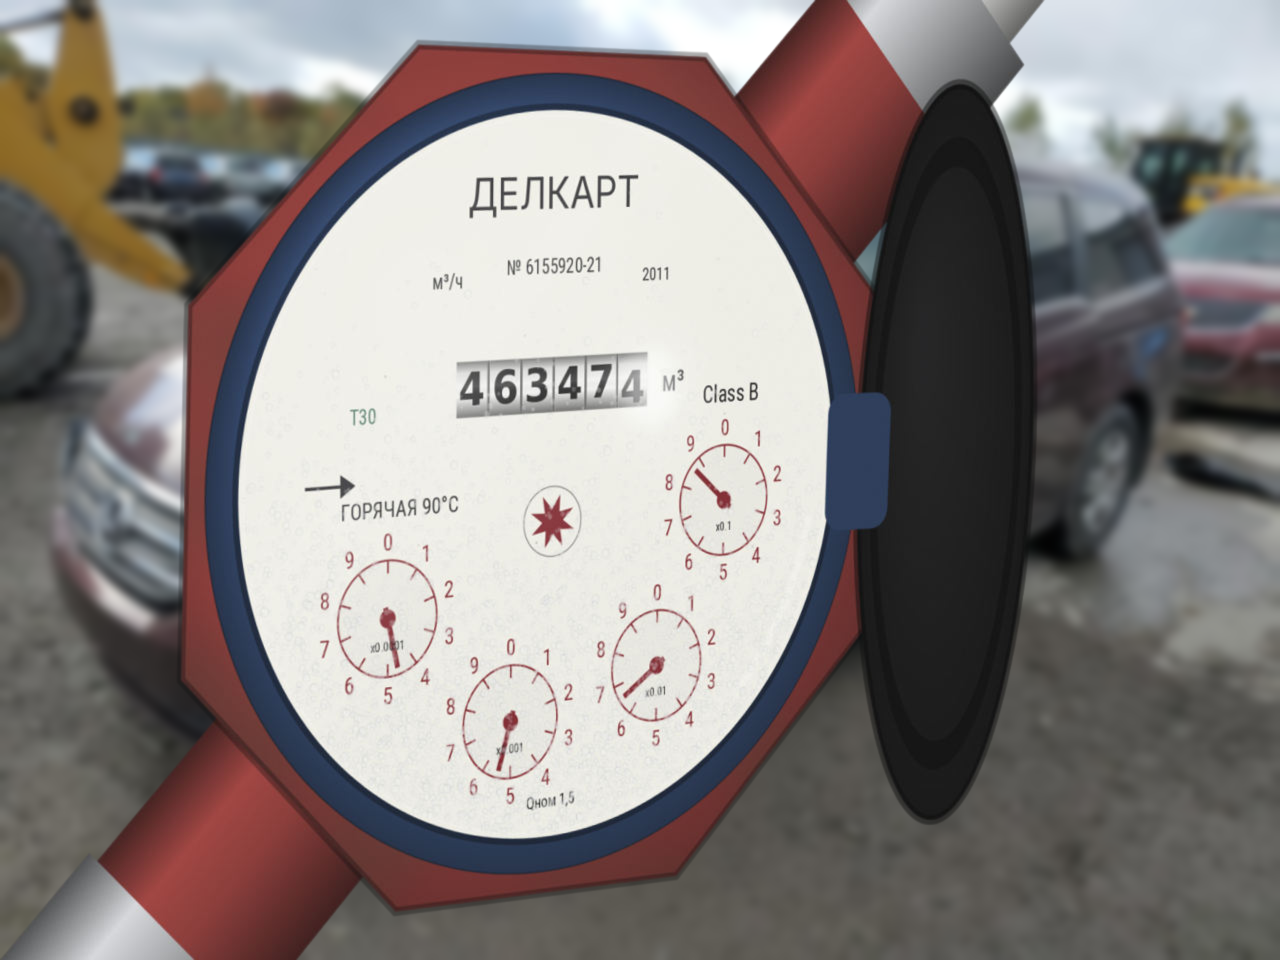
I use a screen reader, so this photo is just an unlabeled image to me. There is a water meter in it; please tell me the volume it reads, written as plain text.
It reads 463473.8654 m³
